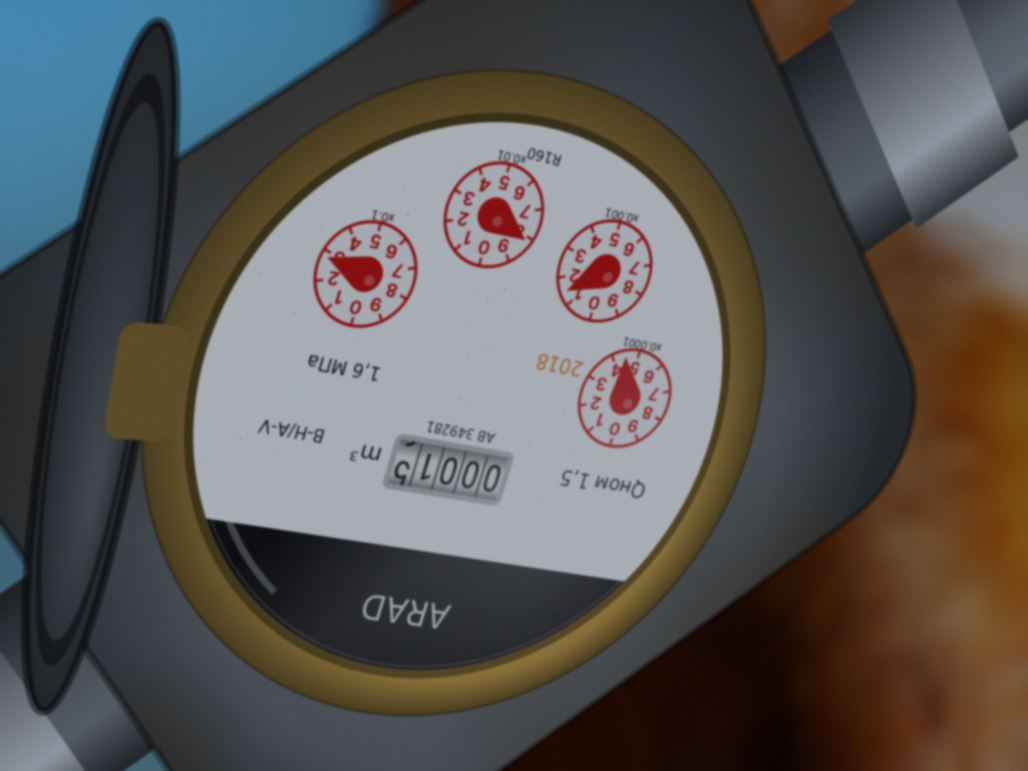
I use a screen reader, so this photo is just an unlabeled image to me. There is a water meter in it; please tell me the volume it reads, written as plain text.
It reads 15.2814 m³
